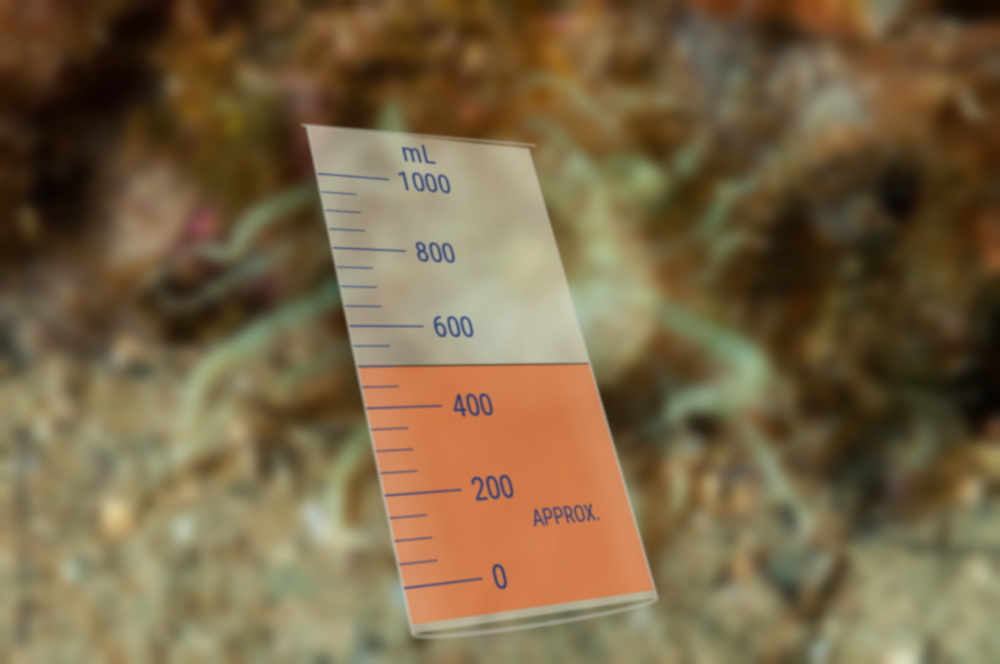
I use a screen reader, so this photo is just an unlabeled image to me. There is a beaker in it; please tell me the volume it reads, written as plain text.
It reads 500 mL
